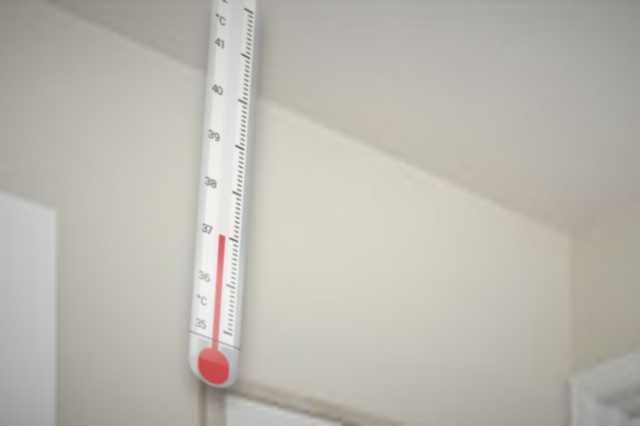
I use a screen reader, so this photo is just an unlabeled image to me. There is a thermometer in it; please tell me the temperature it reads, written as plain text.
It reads 37 °C
